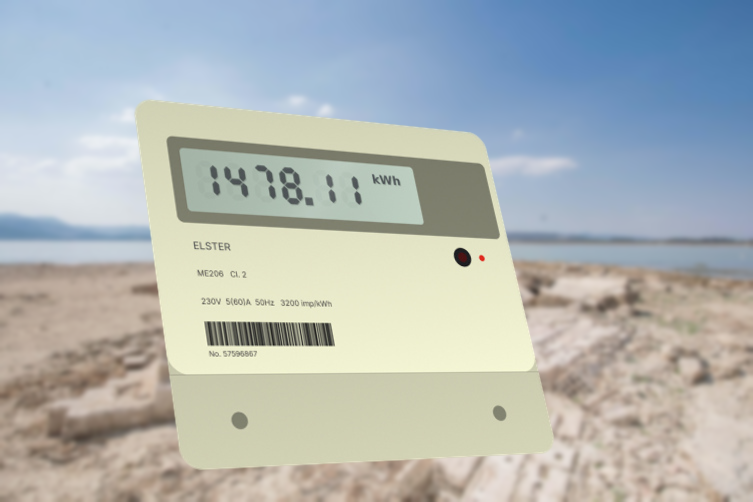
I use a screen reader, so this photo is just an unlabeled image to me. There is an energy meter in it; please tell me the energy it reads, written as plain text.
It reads 1478.11 kWh
